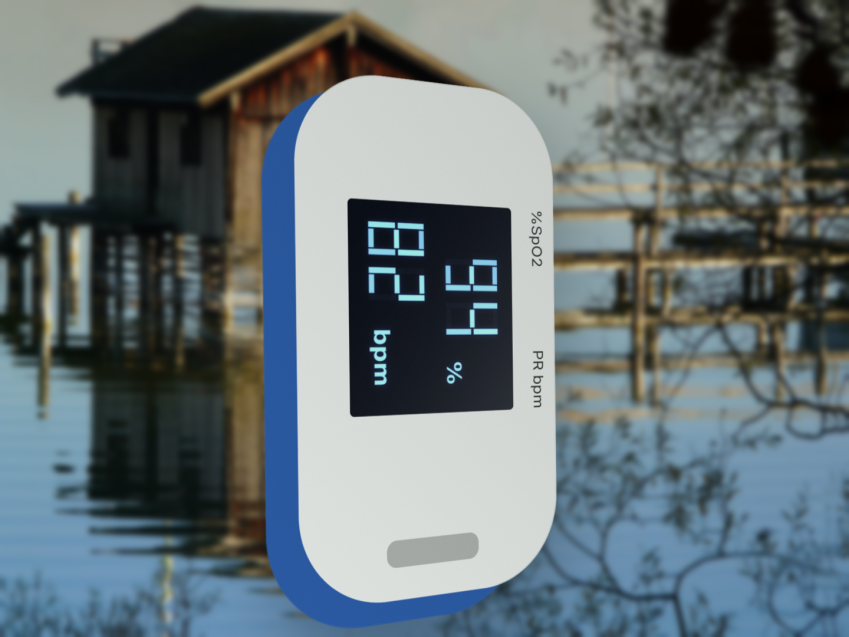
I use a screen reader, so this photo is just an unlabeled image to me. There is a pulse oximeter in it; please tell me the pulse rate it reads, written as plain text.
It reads 82 bpm
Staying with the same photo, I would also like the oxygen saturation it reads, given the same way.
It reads 94 %
